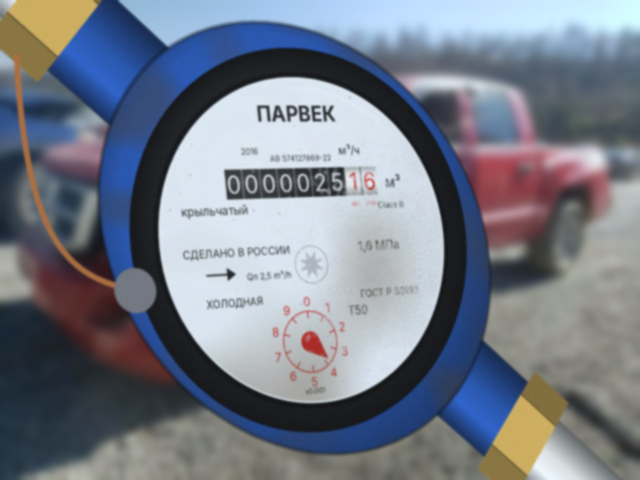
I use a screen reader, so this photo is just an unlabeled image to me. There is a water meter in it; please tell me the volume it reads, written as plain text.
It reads 25.163 m³
